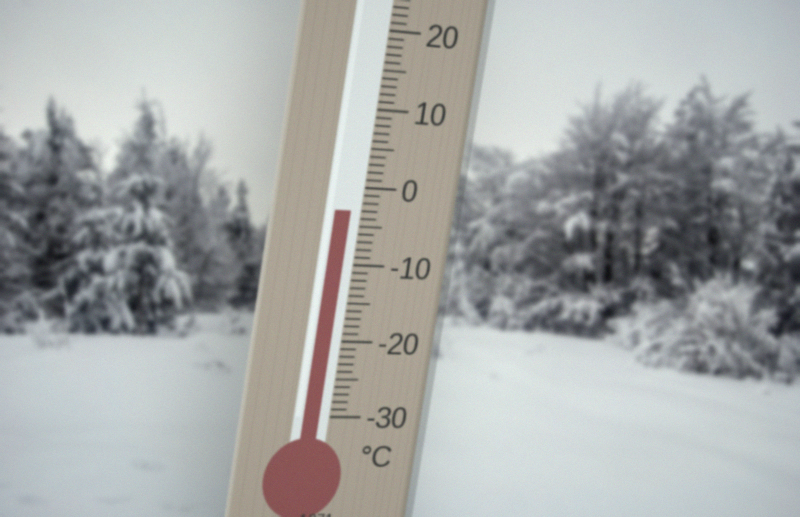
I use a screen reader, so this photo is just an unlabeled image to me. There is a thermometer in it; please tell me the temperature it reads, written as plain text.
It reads -3 °C
